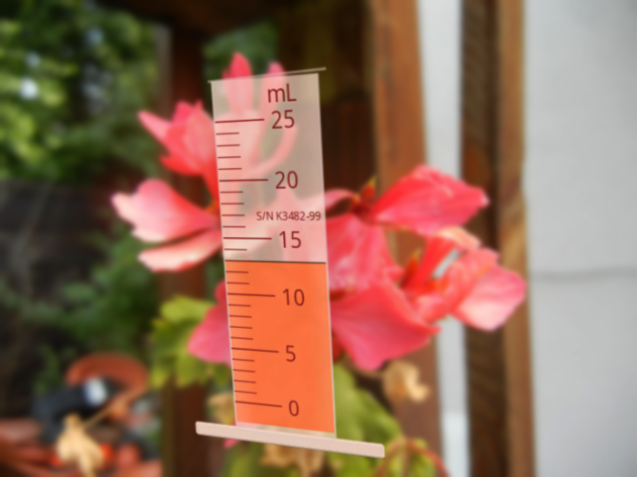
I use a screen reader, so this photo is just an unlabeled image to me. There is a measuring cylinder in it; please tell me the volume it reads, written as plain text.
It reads 13 mL
